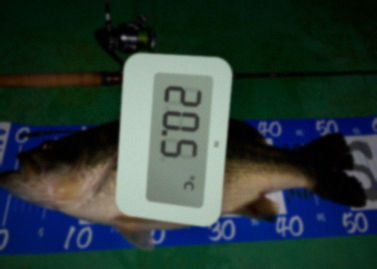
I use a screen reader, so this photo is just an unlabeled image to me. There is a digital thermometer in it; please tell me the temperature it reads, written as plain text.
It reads 20.5 °C
